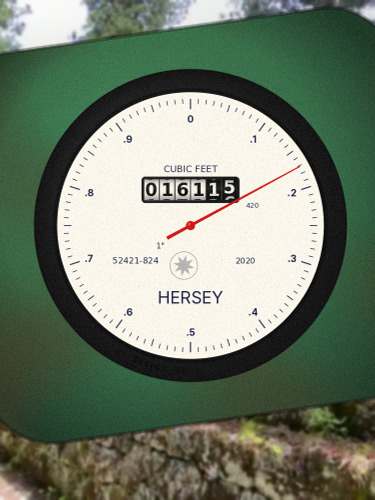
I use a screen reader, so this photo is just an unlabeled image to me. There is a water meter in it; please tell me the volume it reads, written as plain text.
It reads 16115.17 ft³
